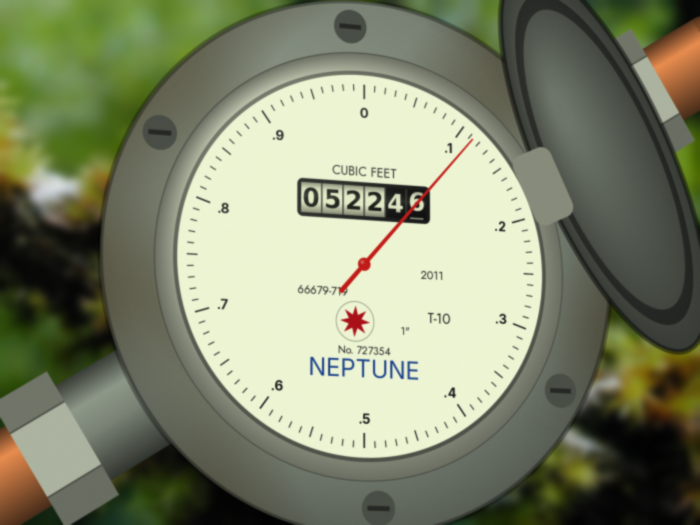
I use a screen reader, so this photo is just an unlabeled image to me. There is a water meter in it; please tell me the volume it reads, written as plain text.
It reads 52246.11 ft³
